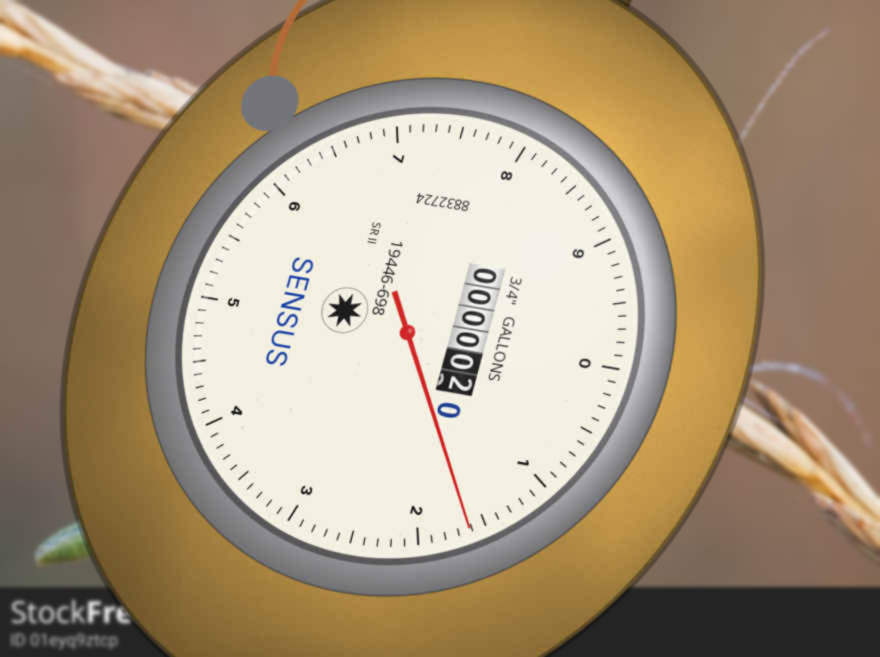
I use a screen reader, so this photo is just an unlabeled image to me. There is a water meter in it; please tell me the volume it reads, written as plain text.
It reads 21.6 gal
